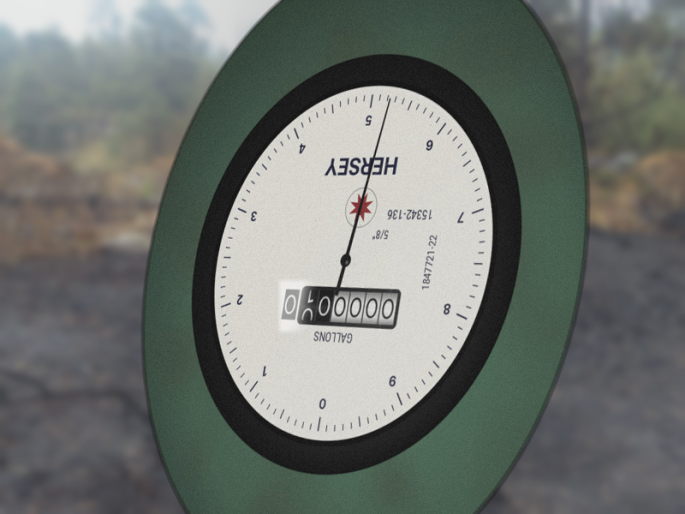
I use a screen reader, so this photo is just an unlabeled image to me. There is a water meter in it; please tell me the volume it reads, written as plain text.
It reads 5.2 gal
